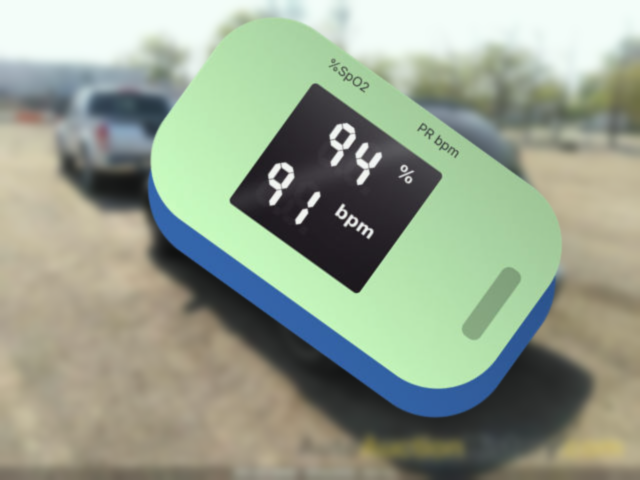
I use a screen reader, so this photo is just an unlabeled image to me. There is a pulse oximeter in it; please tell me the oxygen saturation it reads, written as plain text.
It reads 94 %
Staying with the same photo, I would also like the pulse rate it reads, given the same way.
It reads 91 bpm
